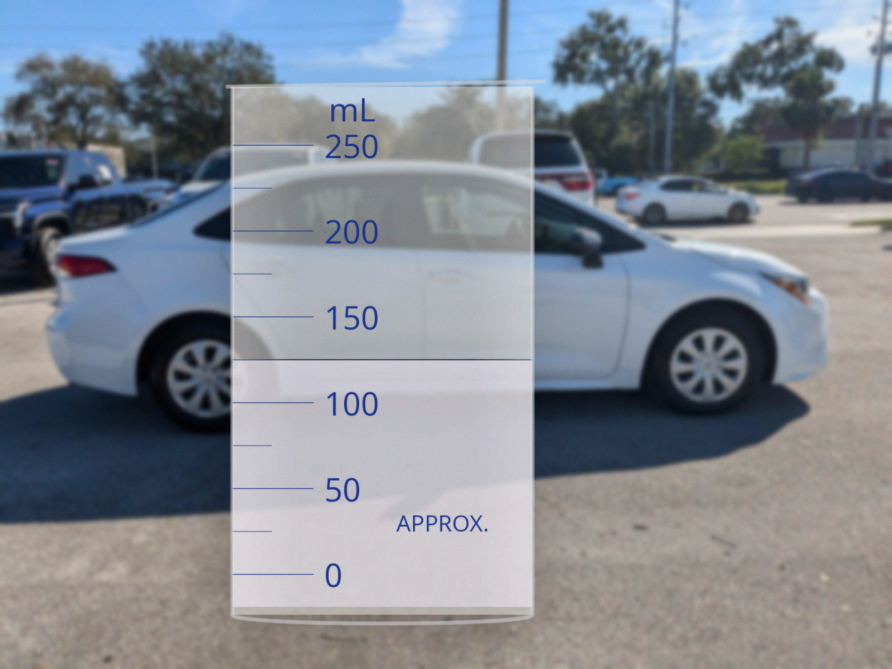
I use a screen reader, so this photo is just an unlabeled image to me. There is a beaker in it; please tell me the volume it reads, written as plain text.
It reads 125 mL
